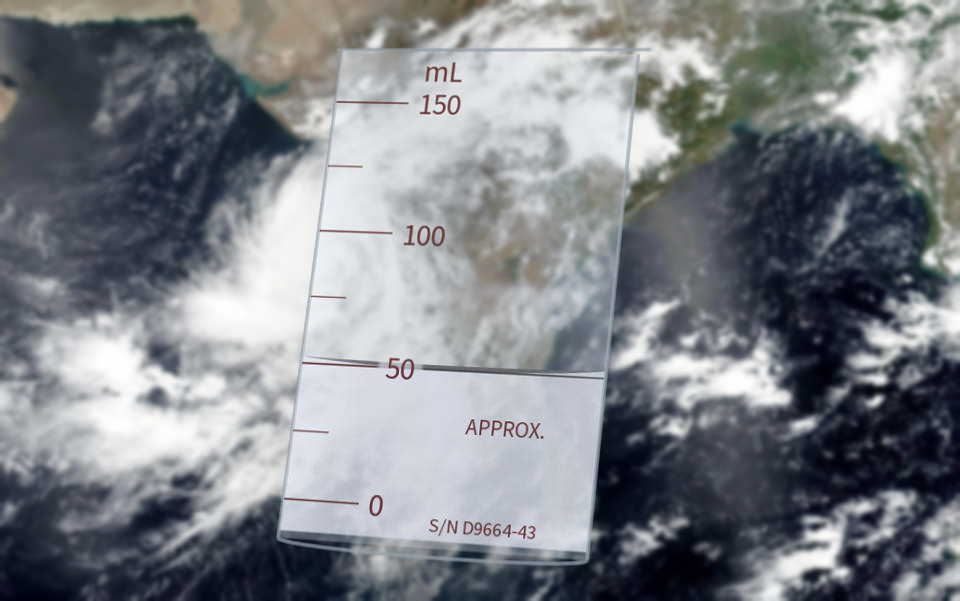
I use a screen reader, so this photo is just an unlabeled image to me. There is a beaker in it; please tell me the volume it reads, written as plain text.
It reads 50 mL
